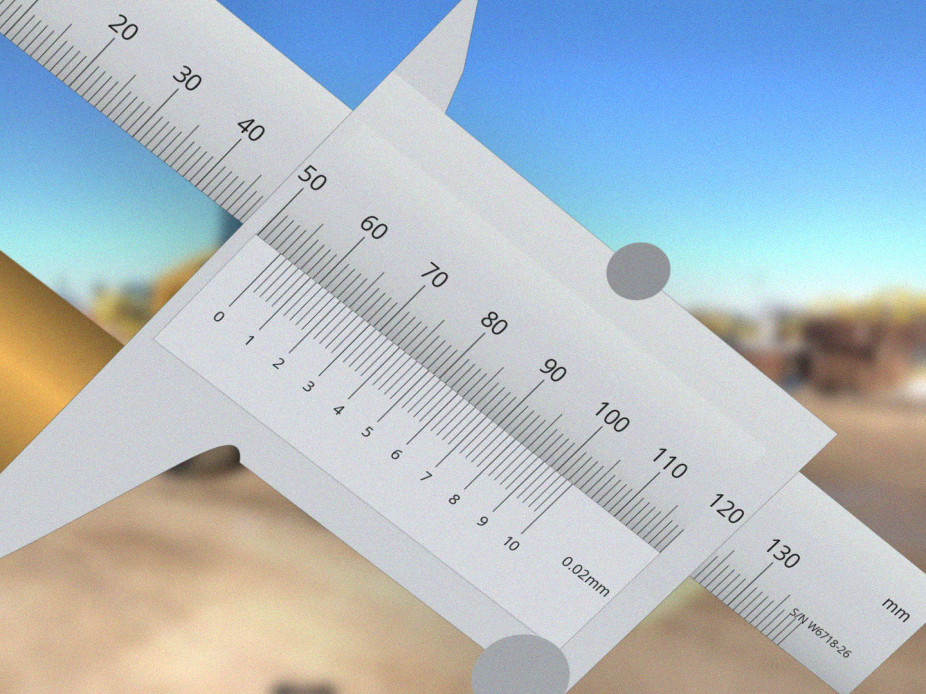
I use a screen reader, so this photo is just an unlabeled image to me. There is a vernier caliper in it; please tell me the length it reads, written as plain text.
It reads 53.8 mm
